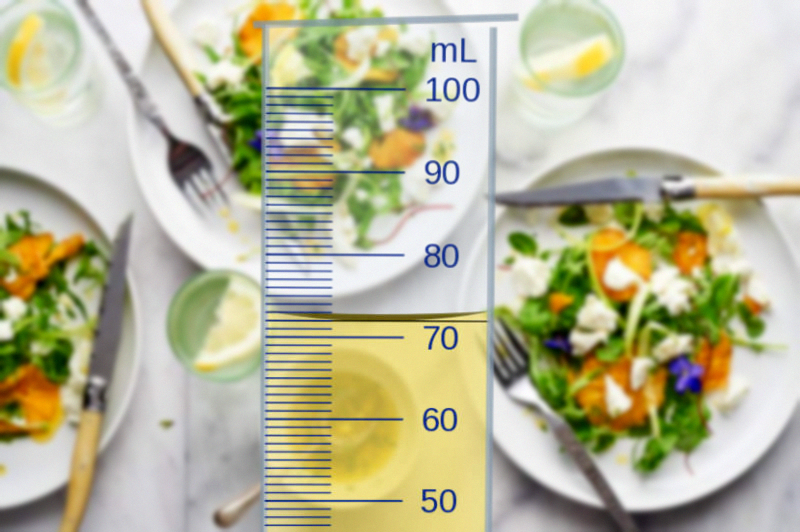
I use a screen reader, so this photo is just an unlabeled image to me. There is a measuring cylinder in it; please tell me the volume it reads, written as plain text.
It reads 72 mL
